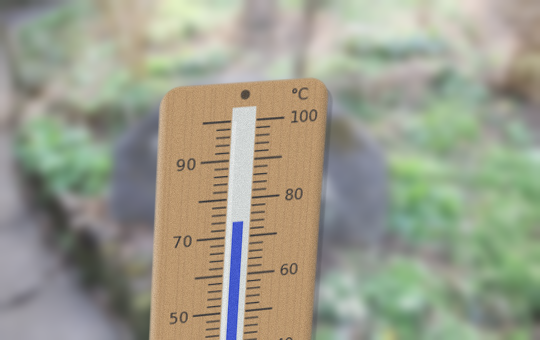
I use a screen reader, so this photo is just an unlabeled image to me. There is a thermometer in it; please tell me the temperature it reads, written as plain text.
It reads 74 °C
